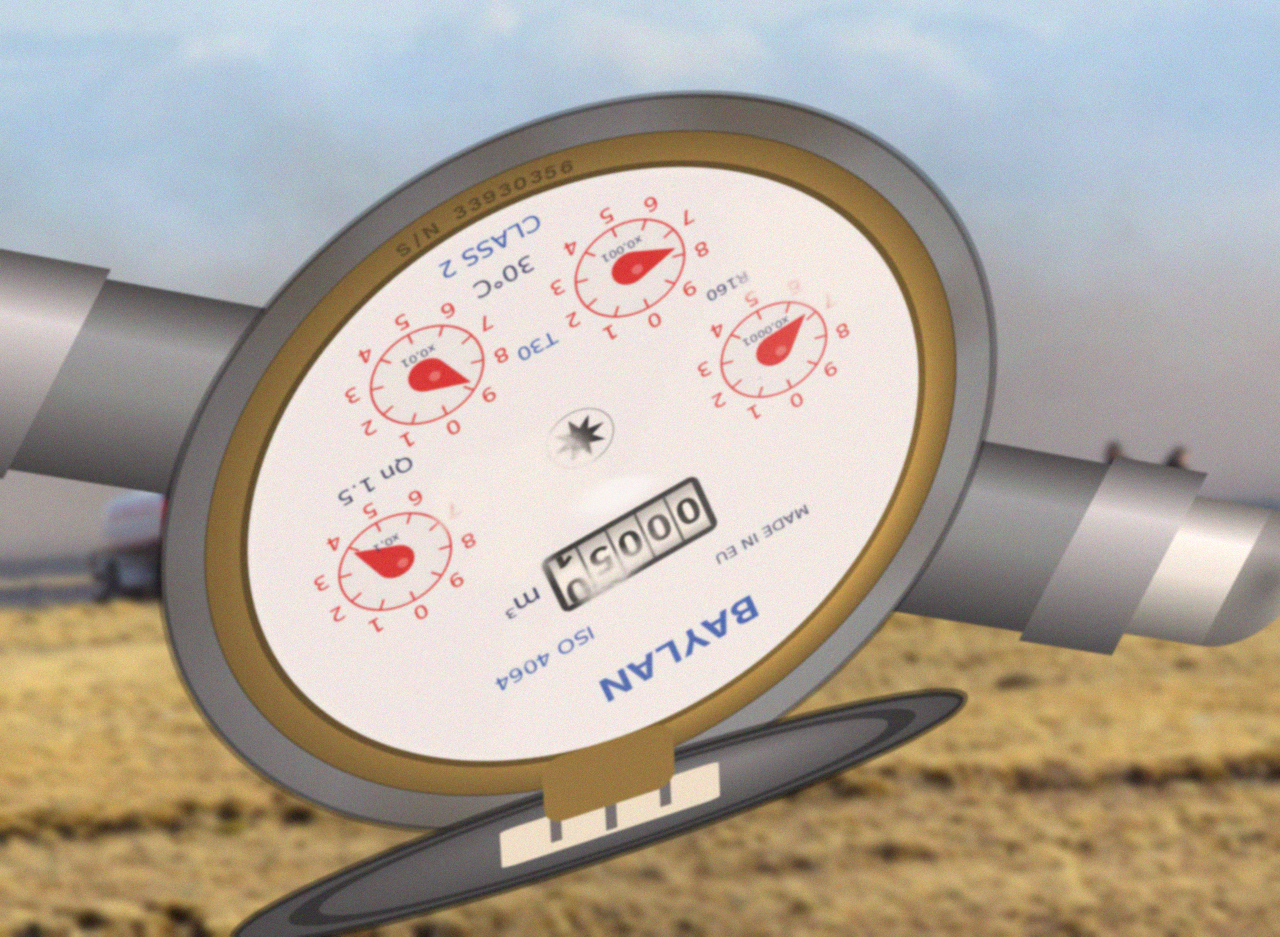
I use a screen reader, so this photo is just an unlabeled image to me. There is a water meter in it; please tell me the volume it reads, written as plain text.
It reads 50.3876 m³
